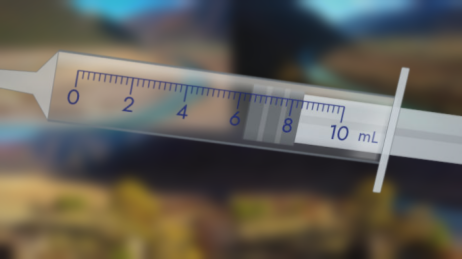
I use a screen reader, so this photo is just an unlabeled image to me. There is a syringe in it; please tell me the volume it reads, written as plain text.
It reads 6.4 mL
